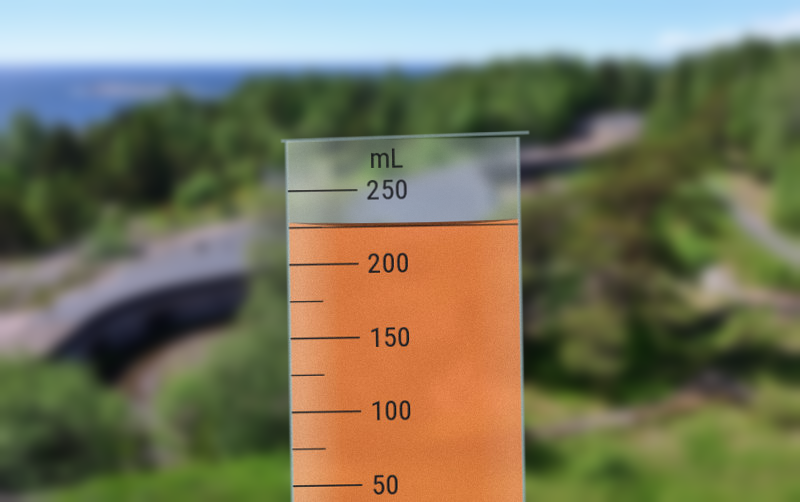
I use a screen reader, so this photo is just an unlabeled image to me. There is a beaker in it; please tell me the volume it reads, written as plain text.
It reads 225 mL
